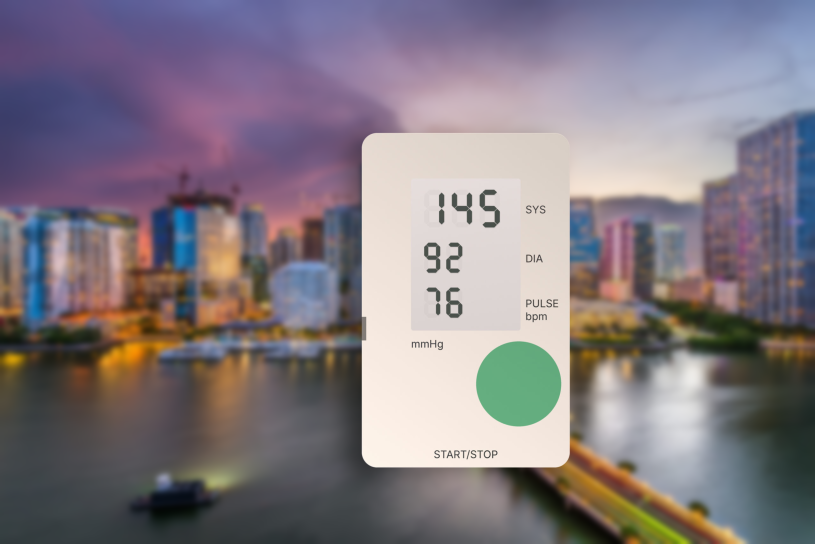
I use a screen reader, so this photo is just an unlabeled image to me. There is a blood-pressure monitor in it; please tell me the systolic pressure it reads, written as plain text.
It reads 145 mmHg
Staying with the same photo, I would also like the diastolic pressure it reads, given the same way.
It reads 92 mmHg
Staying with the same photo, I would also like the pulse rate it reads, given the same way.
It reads 76 bpm
